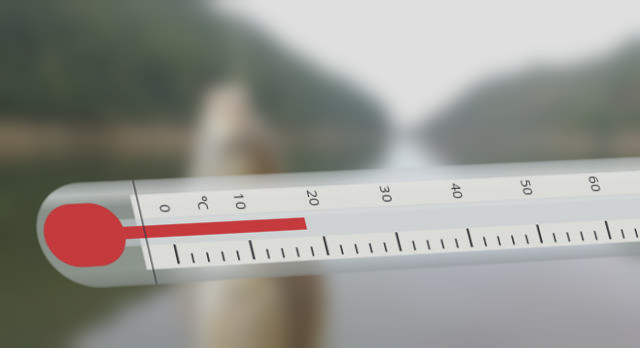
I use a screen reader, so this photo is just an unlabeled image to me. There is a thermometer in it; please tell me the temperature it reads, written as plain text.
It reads 18 °C
